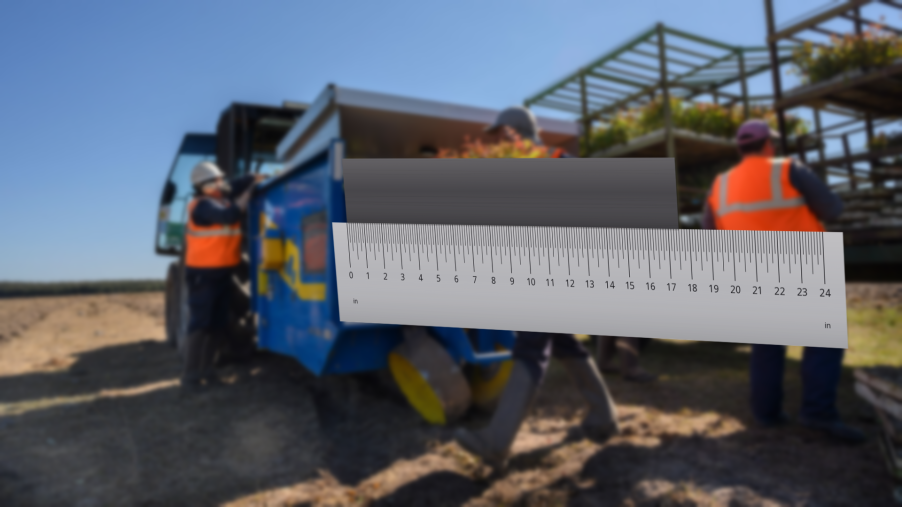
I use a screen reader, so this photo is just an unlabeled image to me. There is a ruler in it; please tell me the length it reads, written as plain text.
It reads 17.5 in
